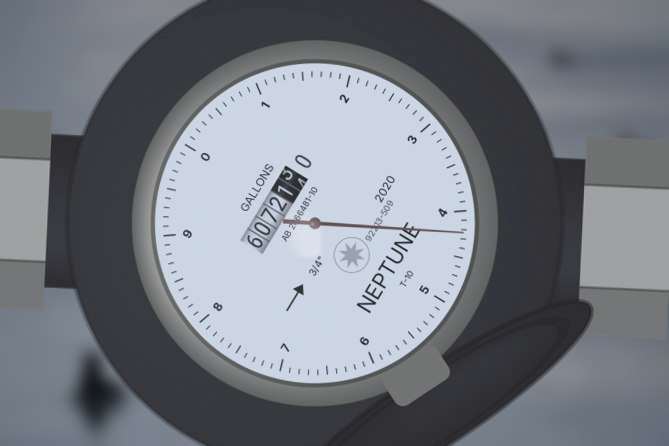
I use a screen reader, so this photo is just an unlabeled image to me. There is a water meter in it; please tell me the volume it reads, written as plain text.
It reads 6072134.2 gal
